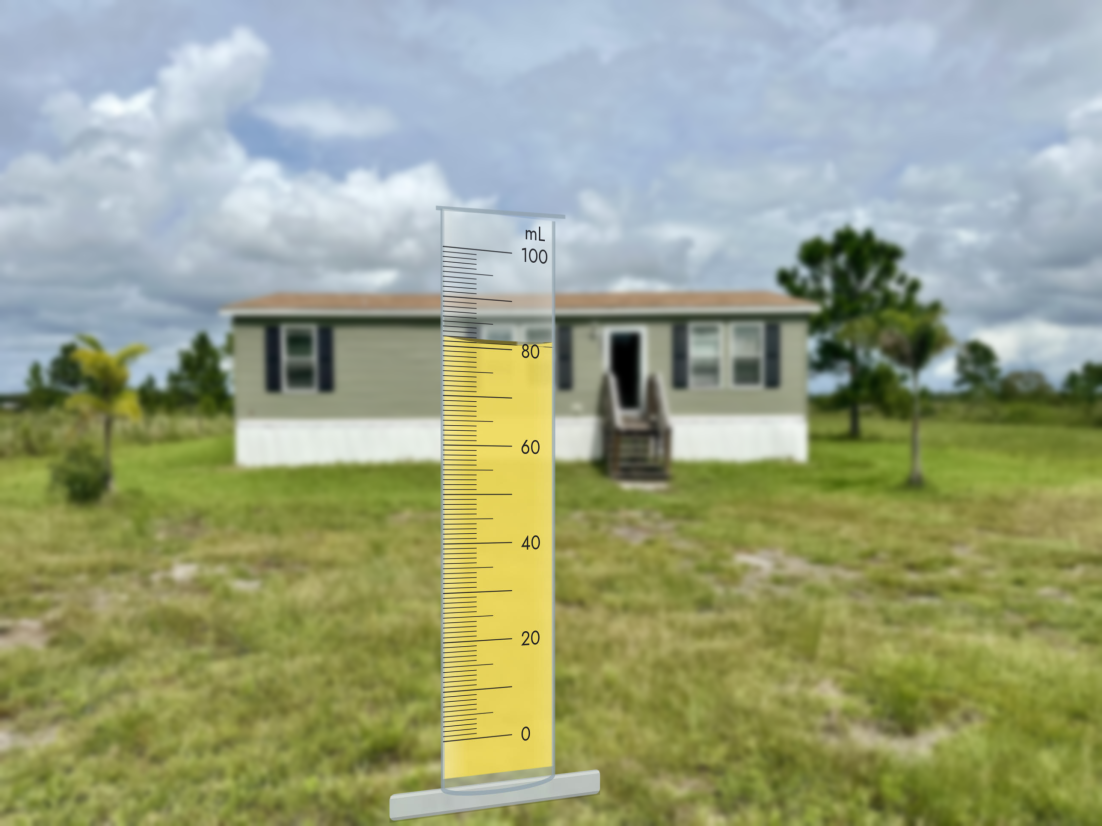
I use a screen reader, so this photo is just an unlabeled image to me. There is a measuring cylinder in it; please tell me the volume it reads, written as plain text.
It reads 81 mL
